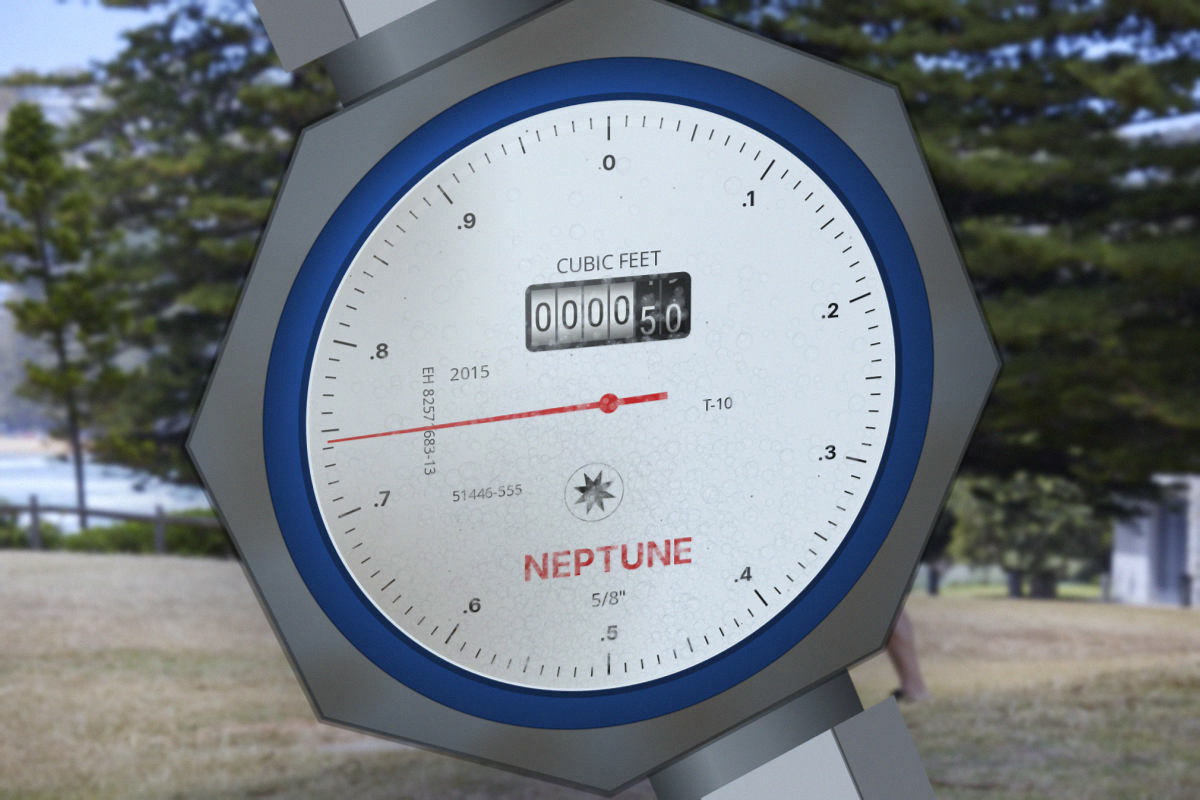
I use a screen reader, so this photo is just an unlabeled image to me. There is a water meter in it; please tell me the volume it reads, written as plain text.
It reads 49.74 ft³
